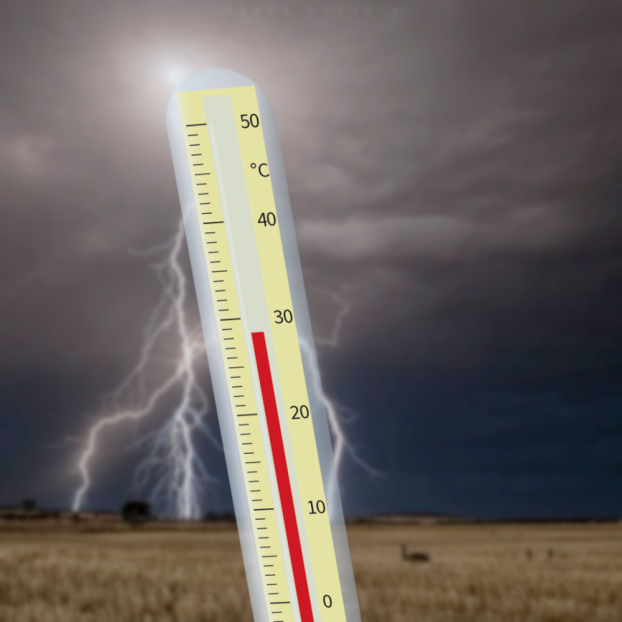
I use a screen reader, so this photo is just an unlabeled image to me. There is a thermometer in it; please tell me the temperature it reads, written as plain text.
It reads 28.5 °C
